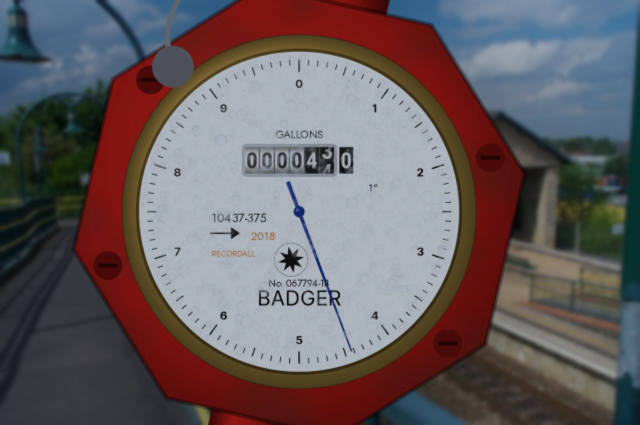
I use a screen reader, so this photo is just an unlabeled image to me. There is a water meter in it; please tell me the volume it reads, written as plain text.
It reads 434.4 gal
